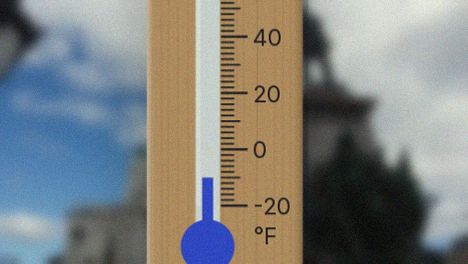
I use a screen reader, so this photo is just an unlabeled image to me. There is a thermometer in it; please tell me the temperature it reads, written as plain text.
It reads -10 °F
